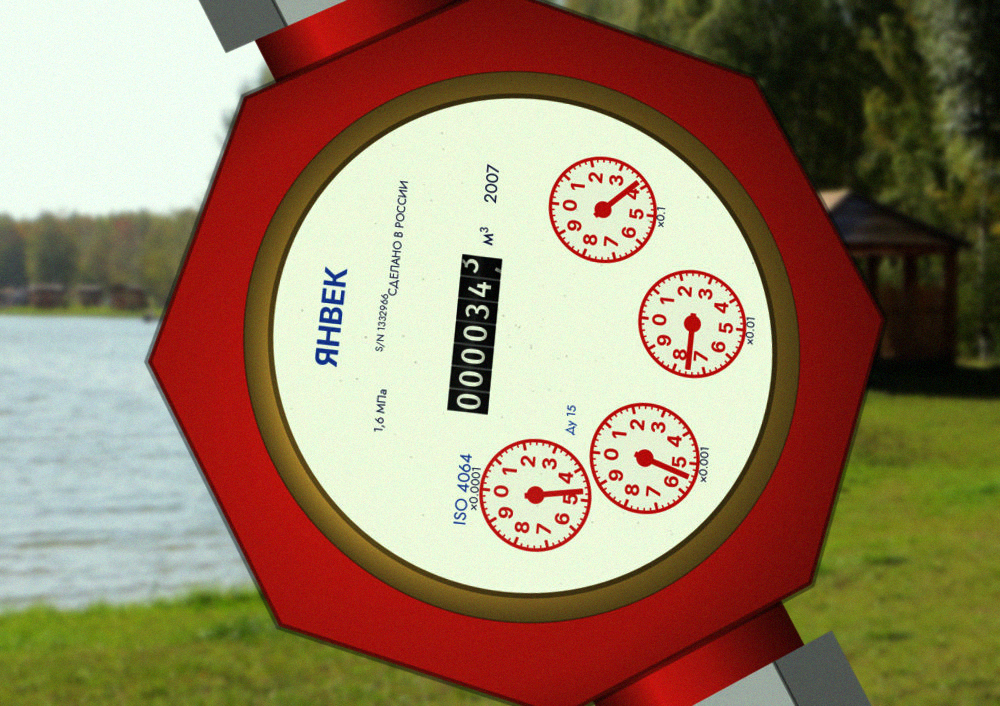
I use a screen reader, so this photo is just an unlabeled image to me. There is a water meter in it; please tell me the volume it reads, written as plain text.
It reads 343.3754 m³
